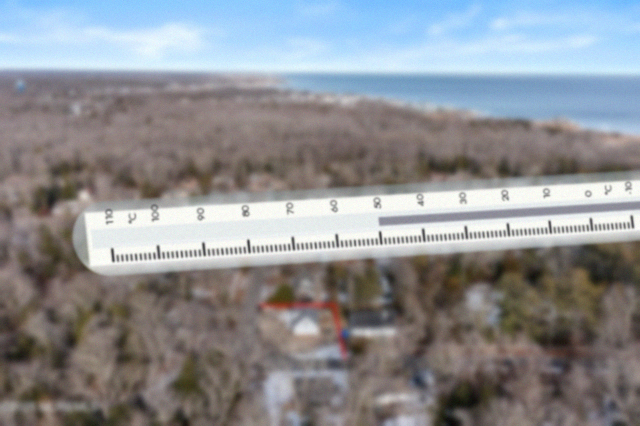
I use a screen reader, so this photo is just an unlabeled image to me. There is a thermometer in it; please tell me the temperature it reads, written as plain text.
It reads 50 °C
